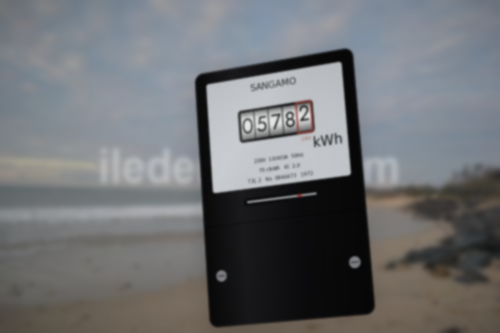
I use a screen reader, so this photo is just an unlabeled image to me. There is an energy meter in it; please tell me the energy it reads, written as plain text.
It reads 578.2 kWh
